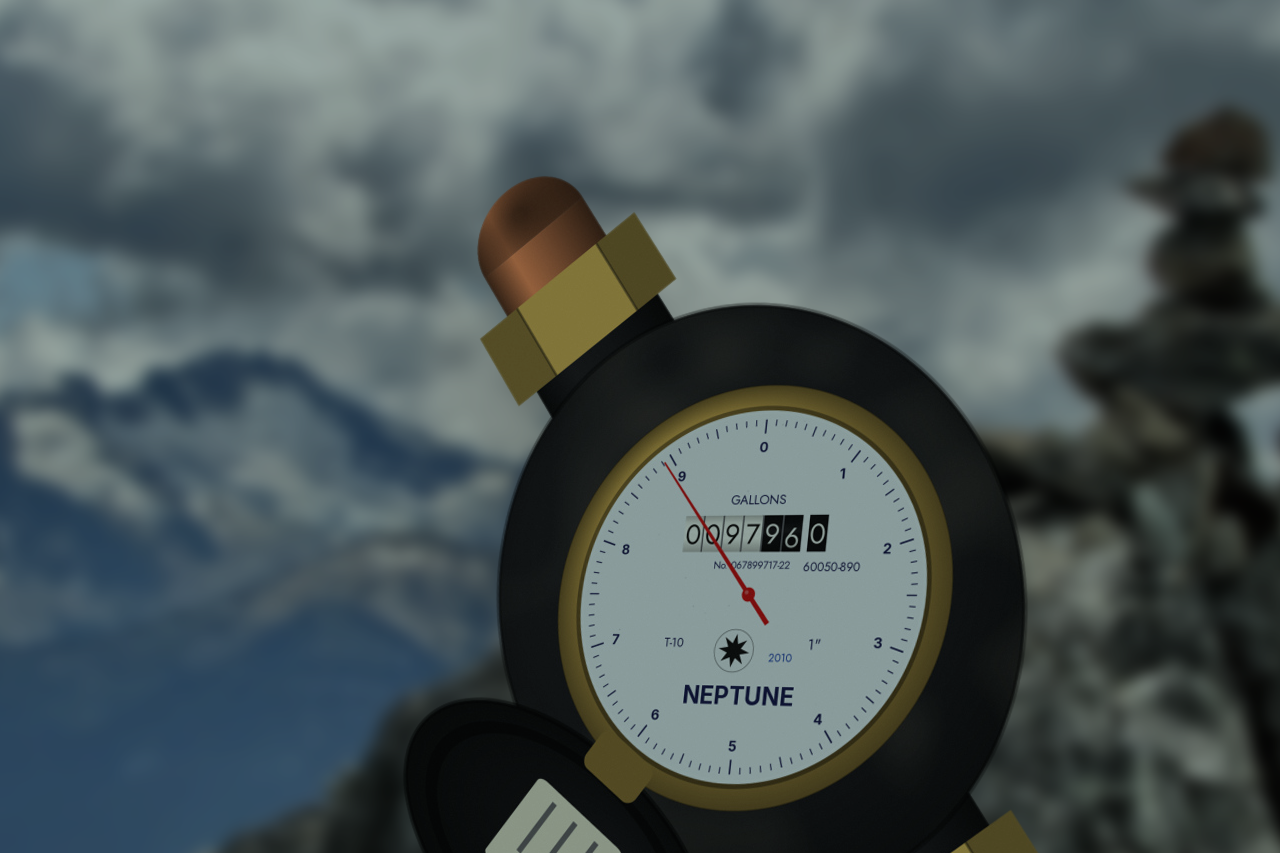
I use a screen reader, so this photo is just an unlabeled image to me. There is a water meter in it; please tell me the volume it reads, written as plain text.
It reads 97958.9 gal
